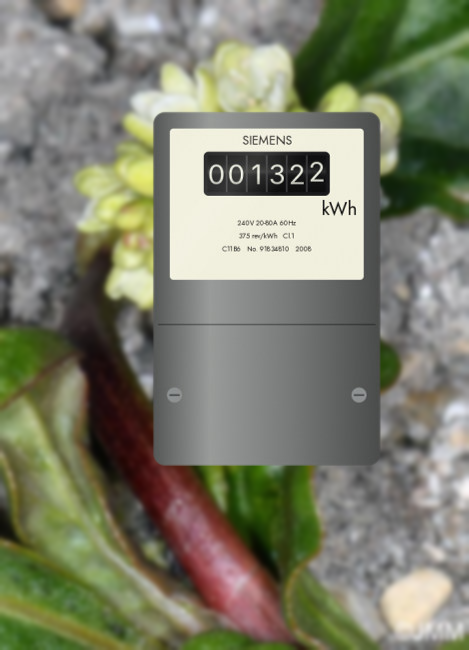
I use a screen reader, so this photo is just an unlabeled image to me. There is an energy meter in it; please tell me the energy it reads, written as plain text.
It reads 1322 kWh
